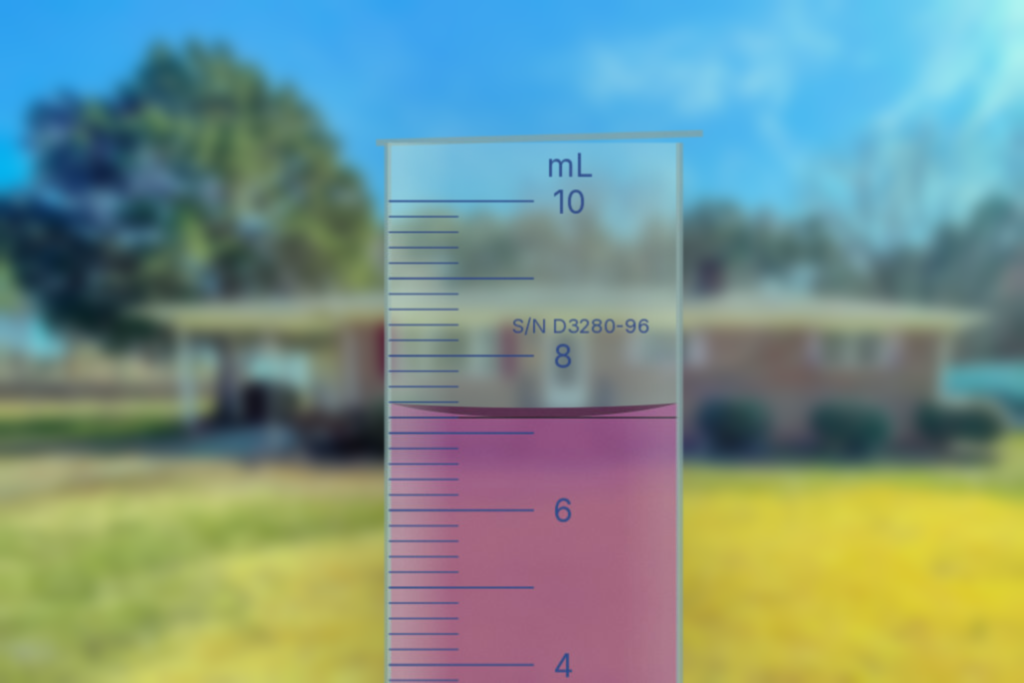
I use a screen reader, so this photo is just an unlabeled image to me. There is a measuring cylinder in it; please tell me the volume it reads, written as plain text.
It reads 7.2 mL
